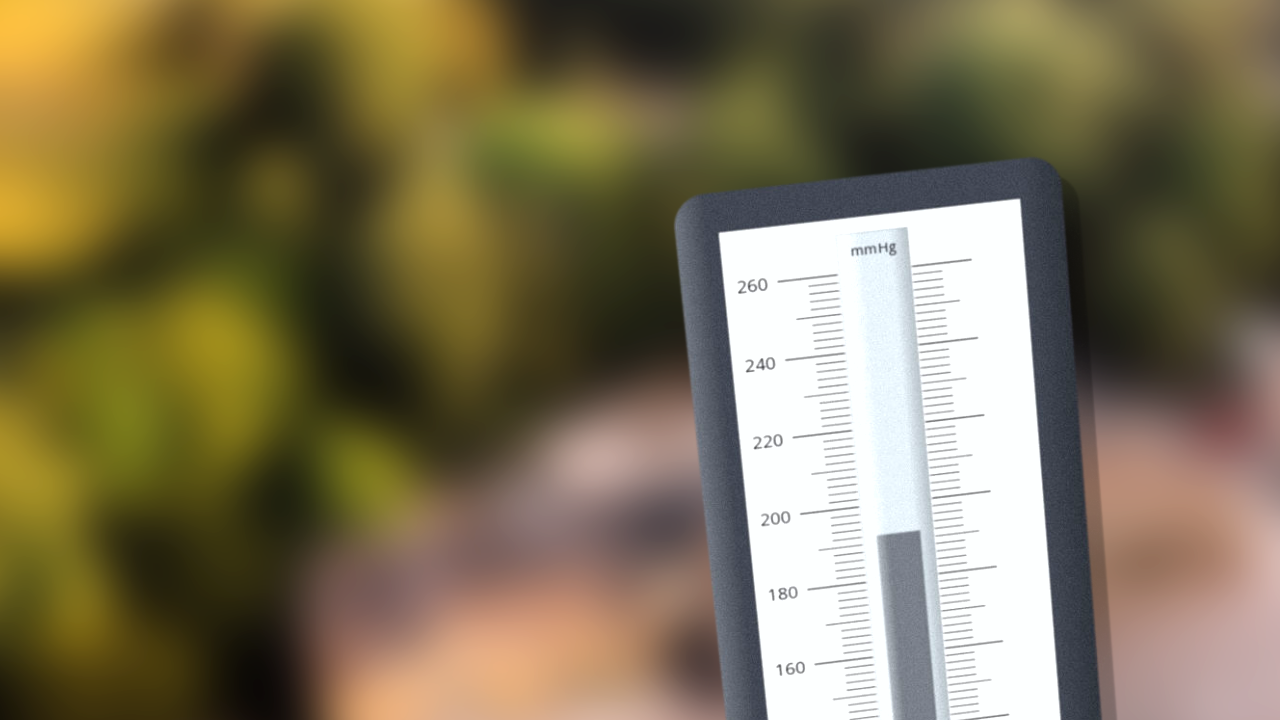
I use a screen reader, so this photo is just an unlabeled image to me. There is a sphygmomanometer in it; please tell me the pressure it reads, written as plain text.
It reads 192 mmHg
